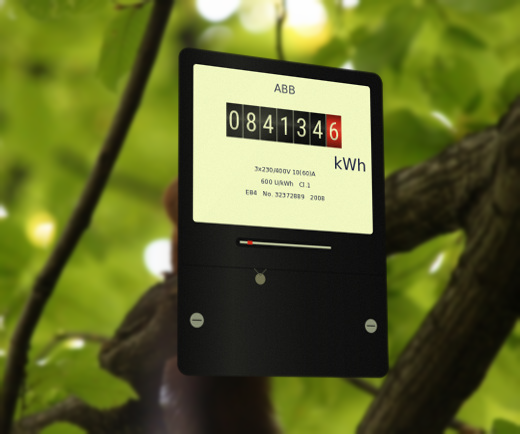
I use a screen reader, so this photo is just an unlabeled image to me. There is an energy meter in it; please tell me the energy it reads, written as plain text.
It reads 84134.6 kWh
